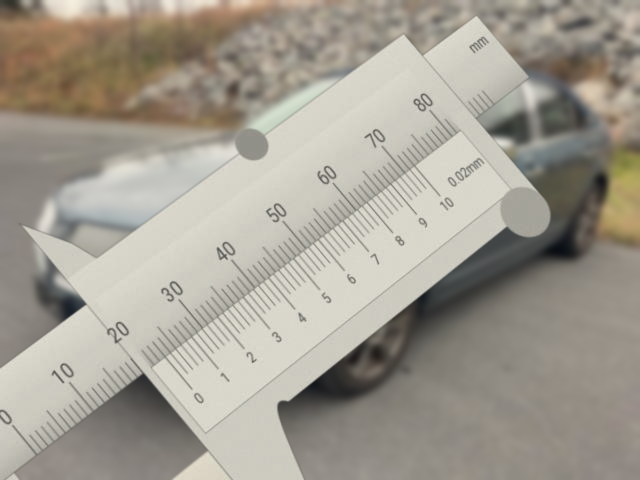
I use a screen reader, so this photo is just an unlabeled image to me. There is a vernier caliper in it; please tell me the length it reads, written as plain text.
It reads 23.0 mm
